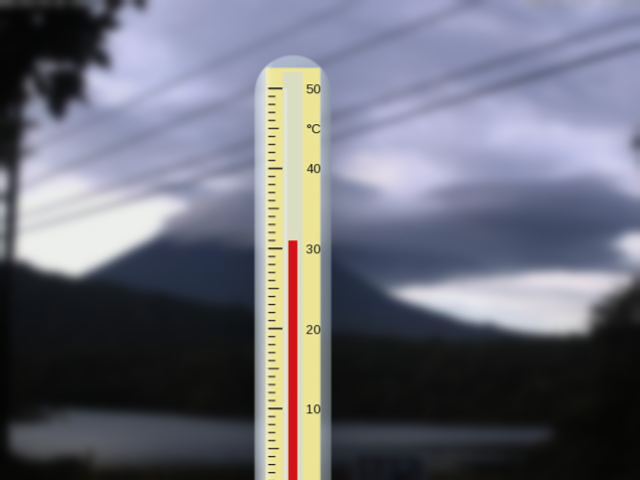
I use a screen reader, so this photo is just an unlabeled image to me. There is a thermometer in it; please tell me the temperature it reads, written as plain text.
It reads 31 °C
